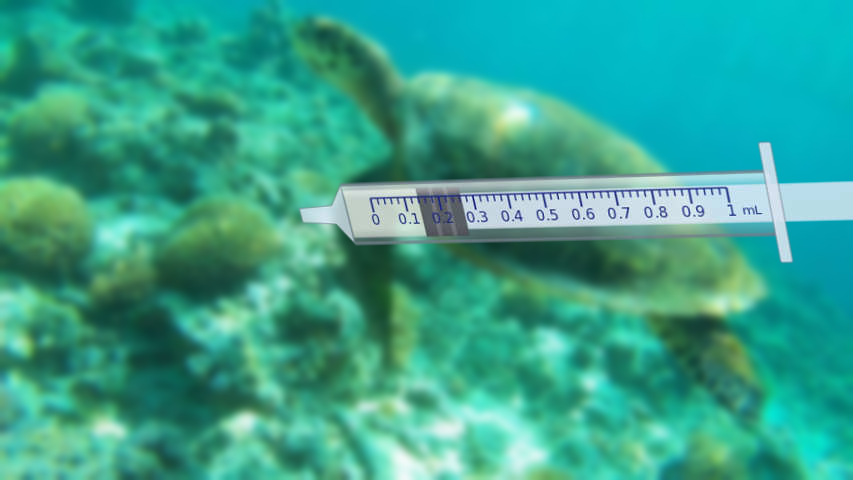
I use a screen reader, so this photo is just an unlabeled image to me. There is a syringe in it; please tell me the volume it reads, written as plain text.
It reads 0.14 mL
